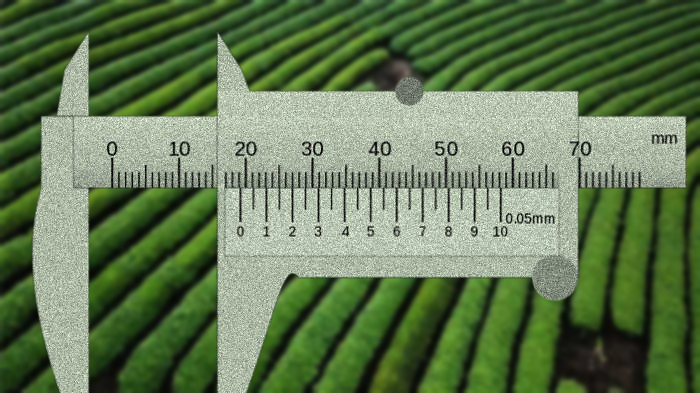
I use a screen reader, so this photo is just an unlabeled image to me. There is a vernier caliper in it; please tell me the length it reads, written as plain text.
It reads 19.2 mm
